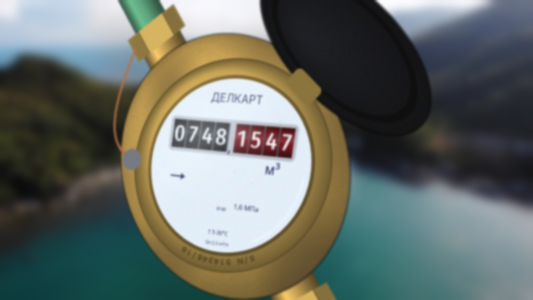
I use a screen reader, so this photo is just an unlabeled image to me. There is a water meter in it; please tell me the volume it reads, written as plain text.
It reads 748.1547 m³
